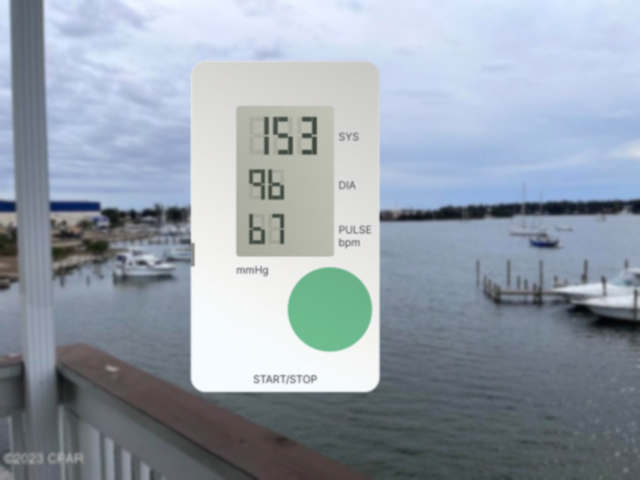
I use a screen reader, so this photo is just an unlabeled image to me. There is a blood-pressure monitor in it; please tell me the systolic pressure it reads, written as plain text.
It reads 153 mmHg
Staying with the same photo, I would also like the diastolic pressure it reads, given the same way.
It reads 96 mmHg
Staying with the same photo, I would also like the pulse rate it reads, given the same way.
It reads 67 bpm
